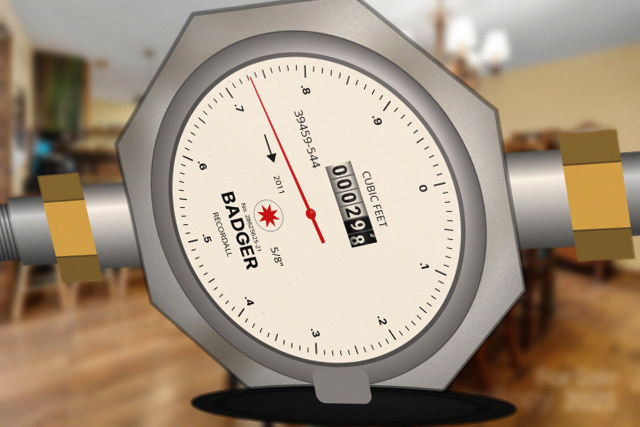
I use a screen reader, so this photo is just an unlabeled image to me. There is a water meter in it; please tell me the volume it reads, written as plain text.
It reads 297.73 ft³
